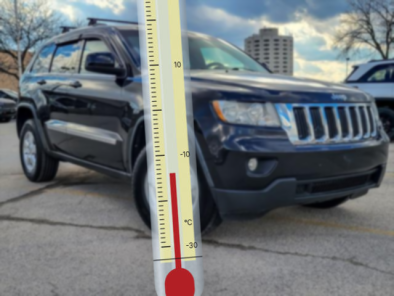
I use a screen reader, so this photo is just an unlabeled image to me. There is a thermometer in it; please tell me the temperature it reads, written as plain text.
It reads -14 °C
